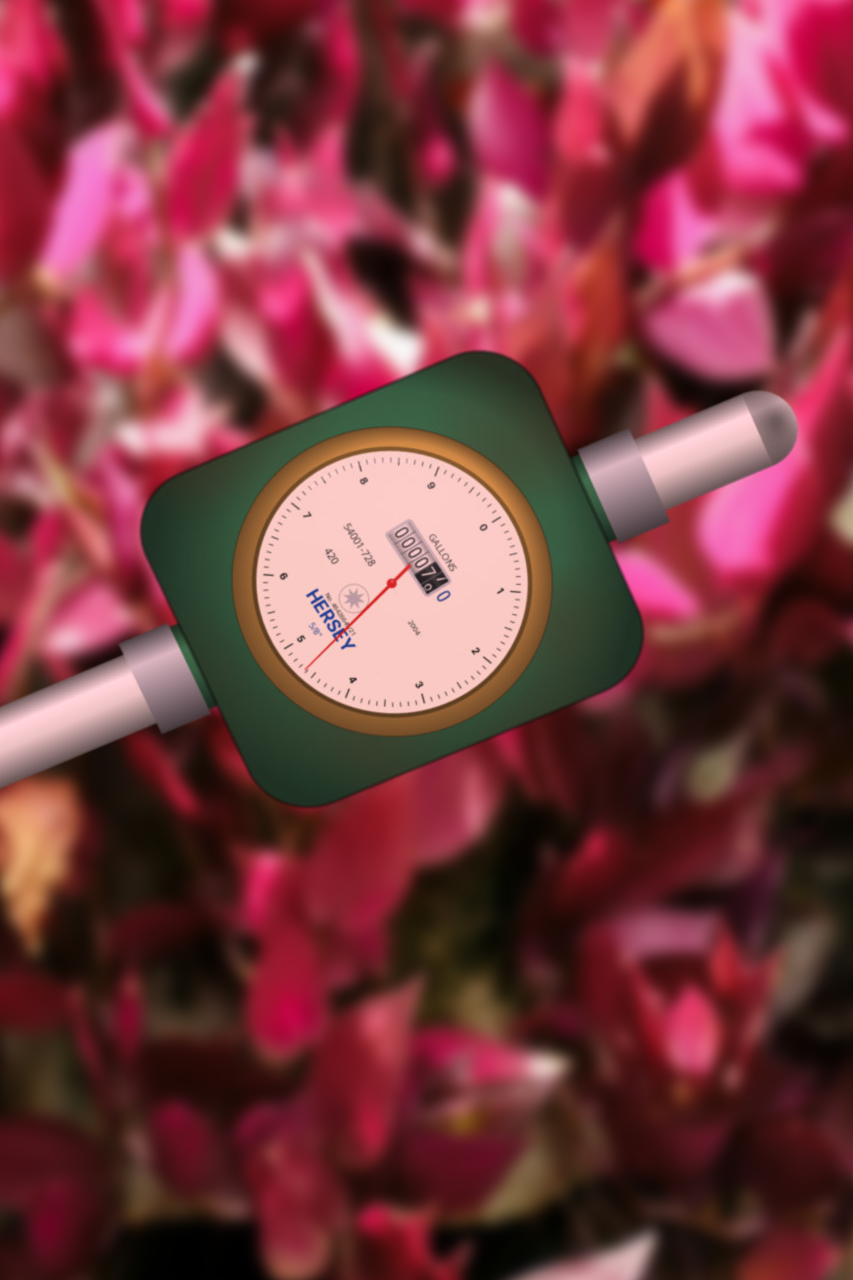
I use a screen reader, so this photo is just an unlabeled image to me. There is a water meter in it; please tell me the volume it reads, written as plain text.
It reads 774.6 gal
